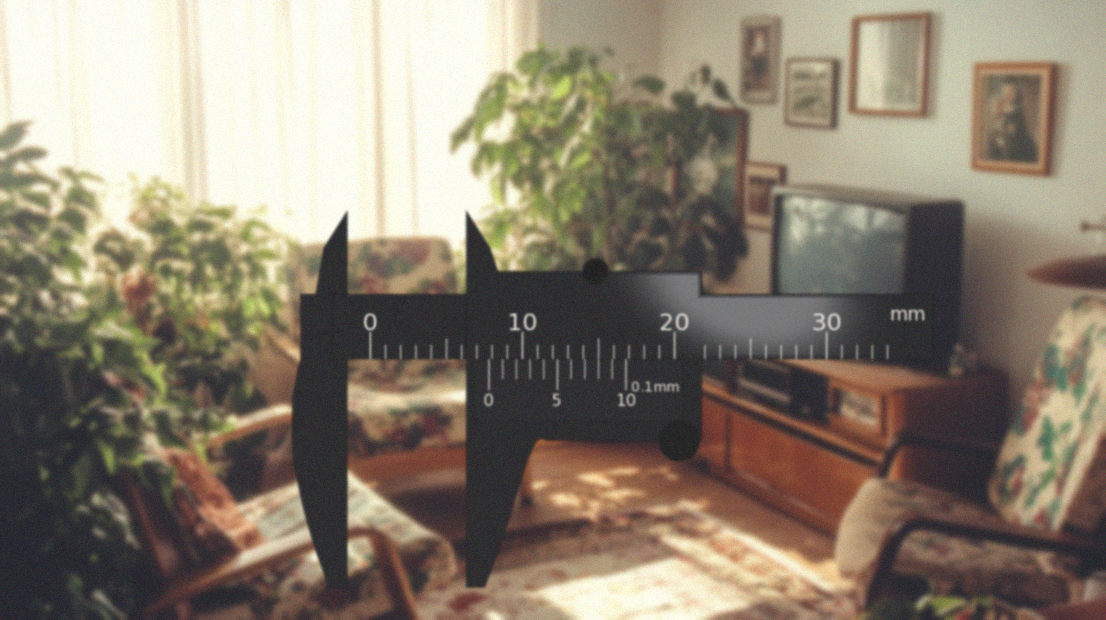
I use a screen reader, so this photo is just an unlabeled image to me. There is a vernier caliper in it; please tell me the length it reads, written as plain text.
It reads 7.8 mm
